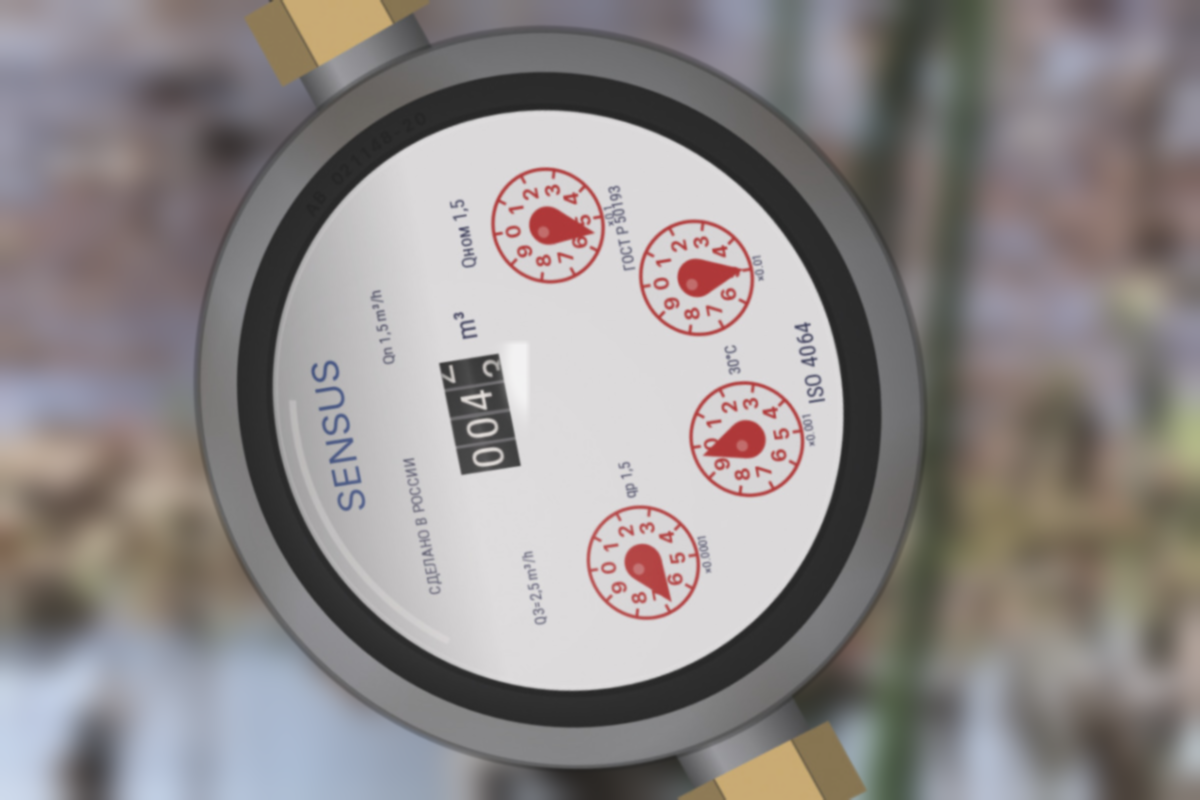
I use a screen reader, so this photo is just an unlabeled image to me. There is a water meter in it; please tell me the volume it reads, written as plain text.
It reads 42.5496 m³
